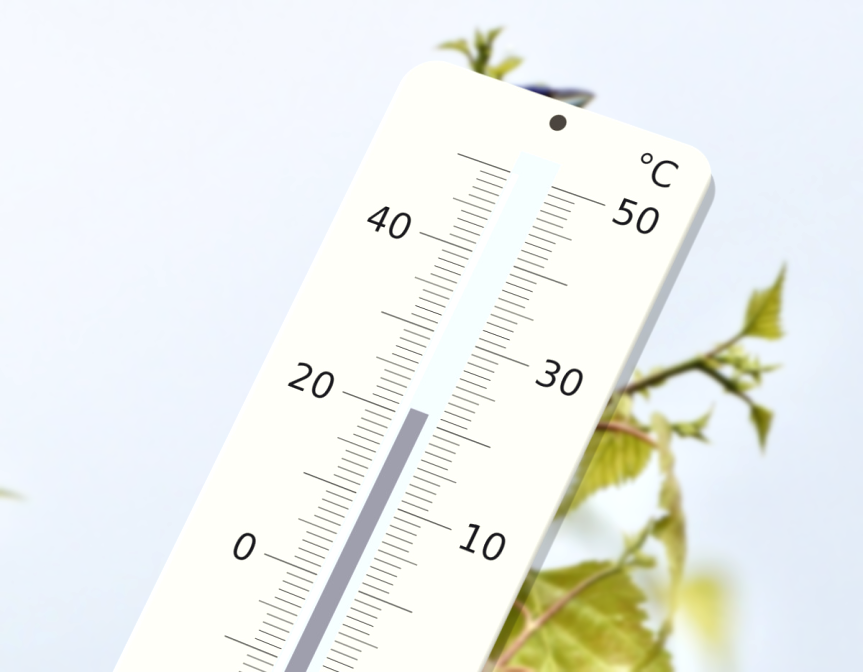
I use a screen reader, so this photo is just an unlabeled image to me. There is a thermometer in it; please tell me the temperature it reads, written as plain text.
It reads 21 °C
